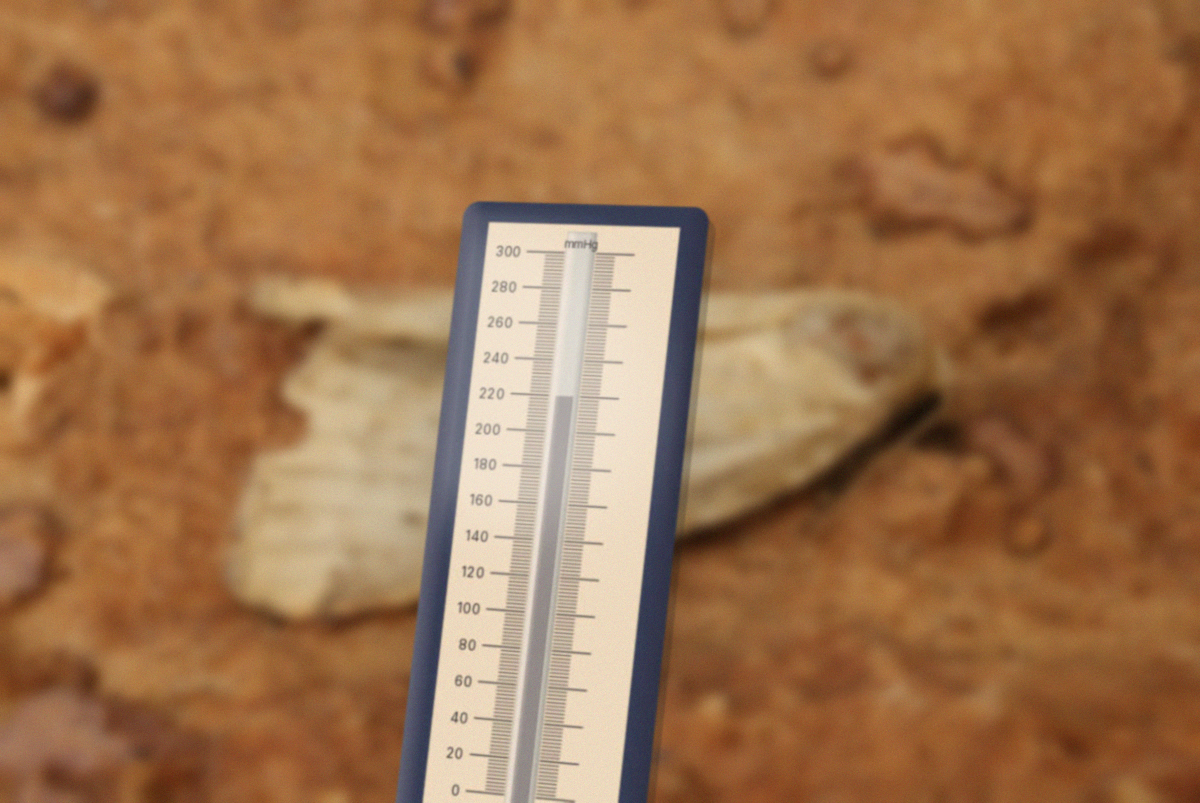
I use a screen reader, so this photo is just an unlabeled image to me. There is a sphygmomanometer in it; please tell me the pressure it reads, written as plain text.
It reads 220 mmHg
